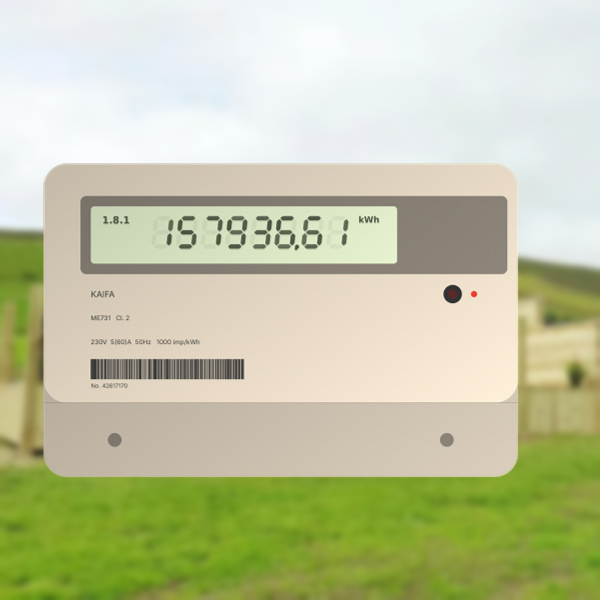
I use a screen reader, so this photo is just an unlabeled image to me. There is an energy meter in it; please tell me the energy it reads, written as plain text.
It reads 157936.61 kWh
